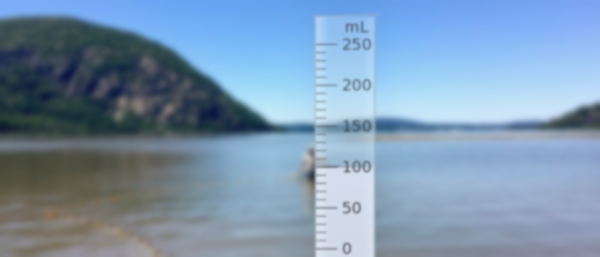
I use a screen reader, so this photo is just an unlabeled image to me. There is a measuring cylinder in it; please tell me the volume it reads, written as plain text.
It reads 100 mL
